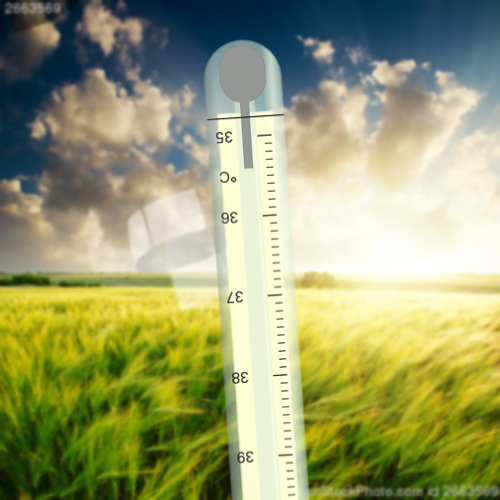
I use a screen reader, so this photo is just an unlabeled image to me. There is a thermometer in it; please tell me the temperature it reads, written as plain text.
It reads 35.4 °C
